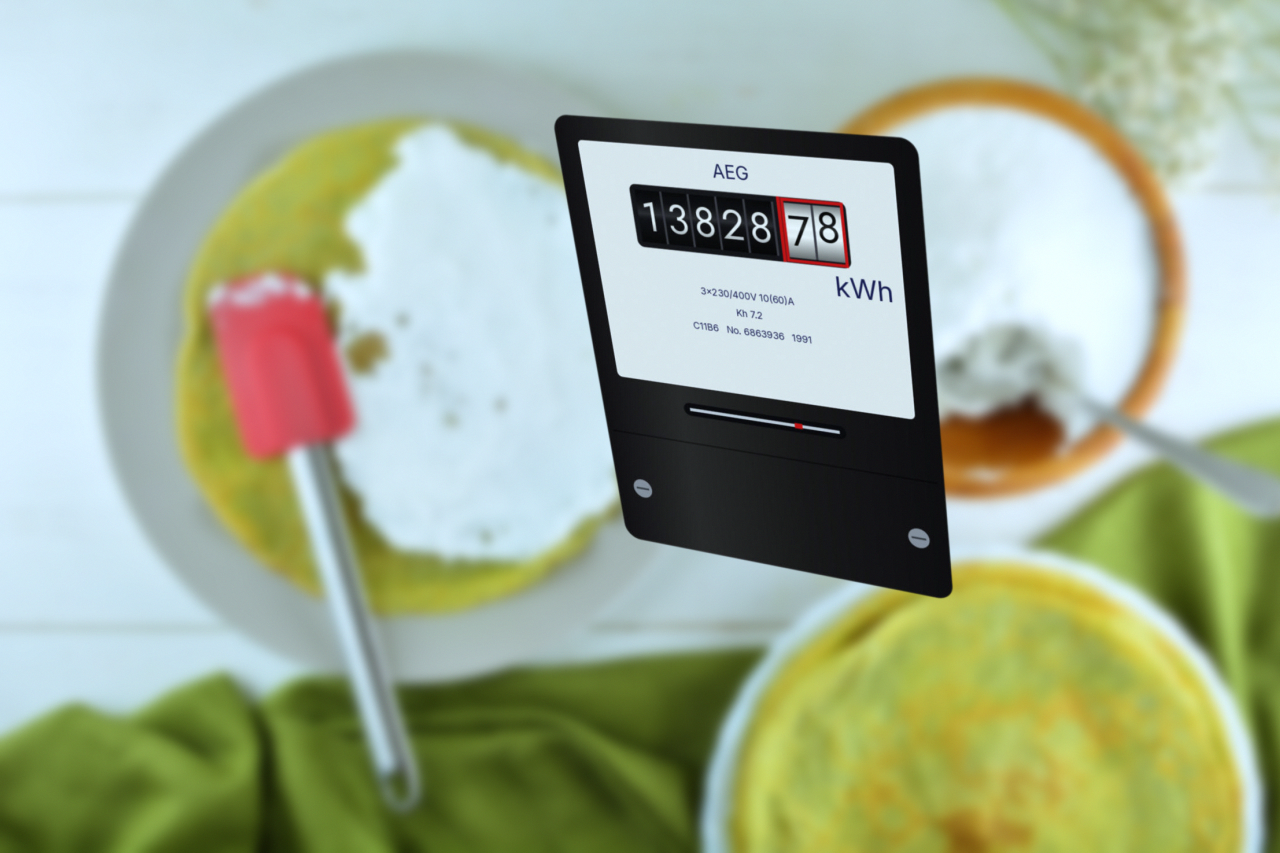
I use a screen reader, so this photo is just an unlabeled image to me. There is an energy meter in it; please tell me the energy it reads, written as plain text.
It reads 13828.78 kWh
